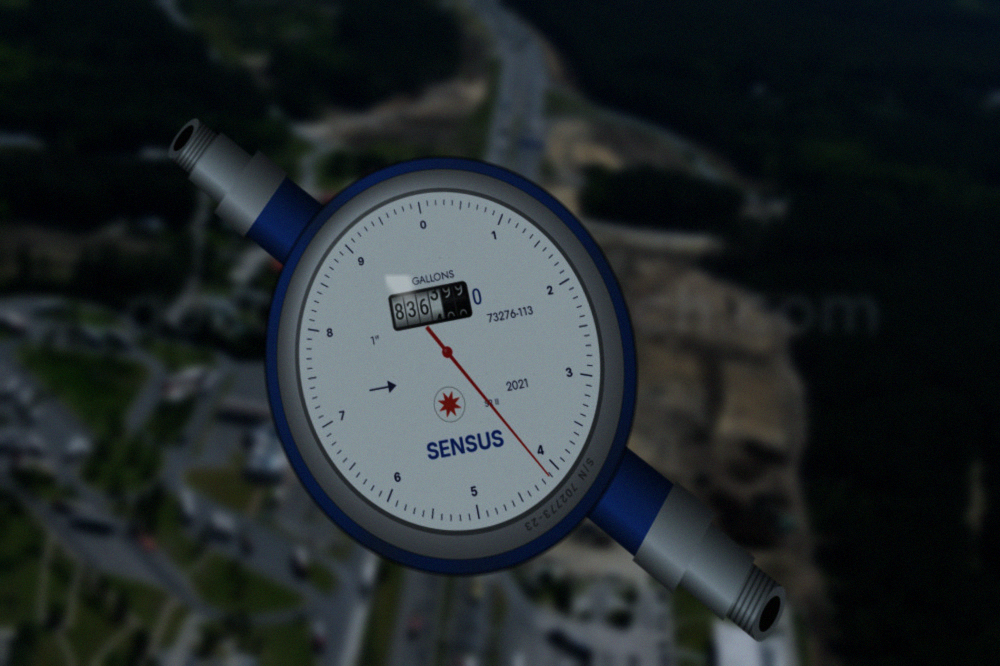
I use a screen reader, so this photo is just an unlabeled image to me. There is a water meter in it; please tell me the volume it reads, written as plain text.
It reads 8363994.1 gal
